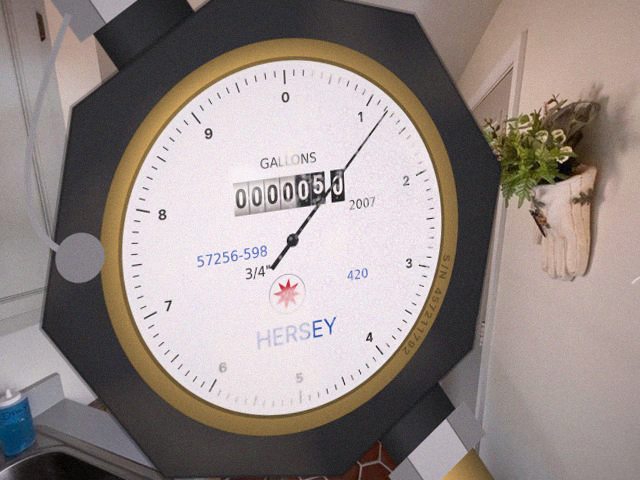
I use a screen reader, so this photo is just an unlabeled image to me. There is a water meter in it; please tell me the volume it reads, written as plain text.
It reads 51.2 gal
